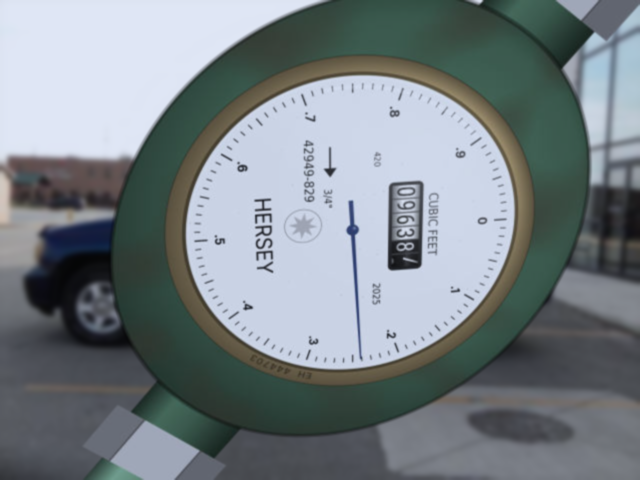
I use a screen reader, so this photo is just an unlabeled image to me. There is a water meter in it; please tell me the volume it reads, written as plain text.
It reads 96387.24 ft³
